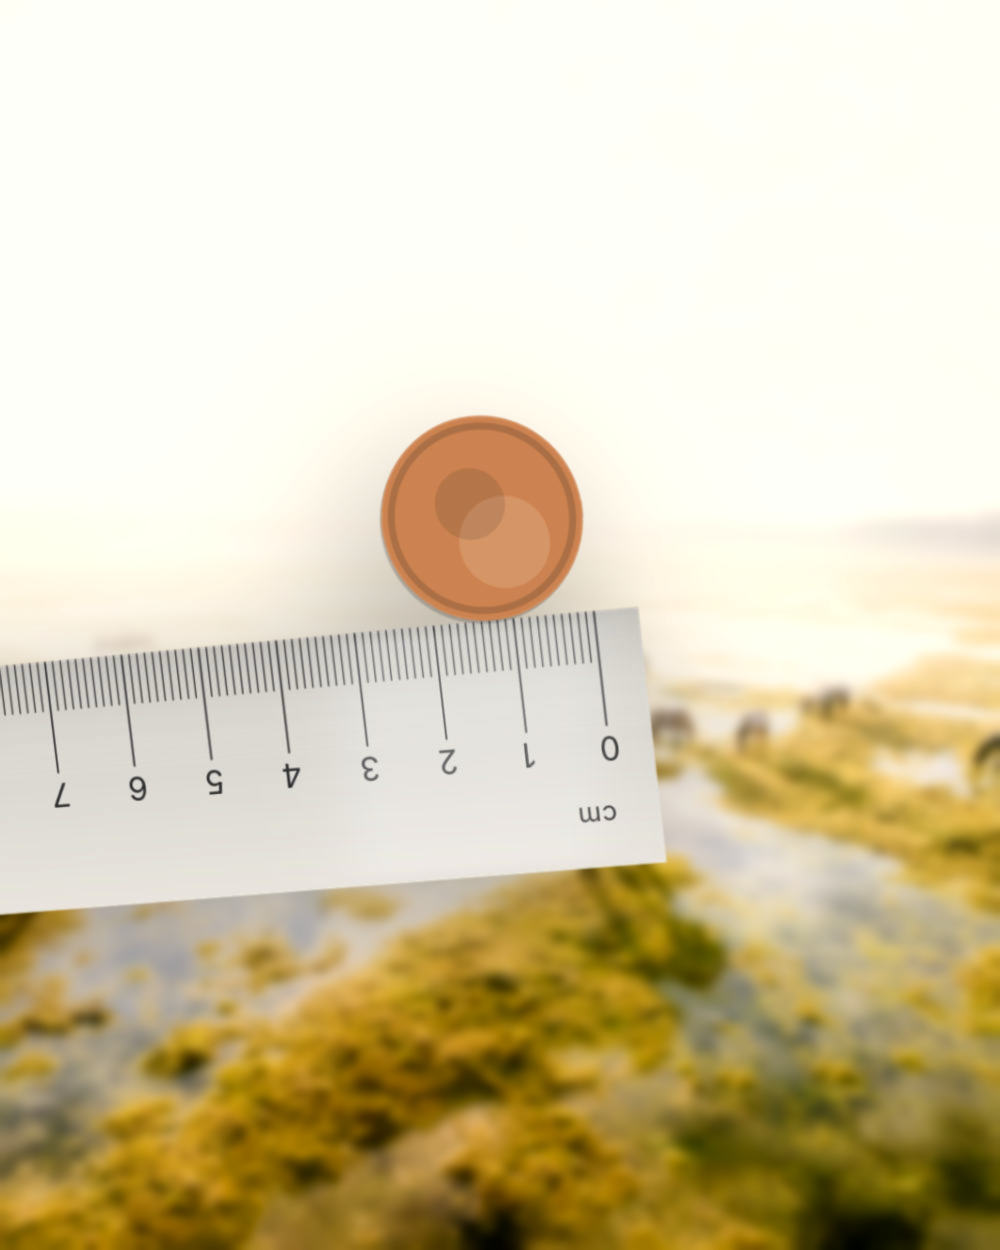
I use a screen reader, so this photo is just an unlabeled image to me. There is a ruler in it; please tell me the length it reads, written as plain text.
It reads 2.5 cm
